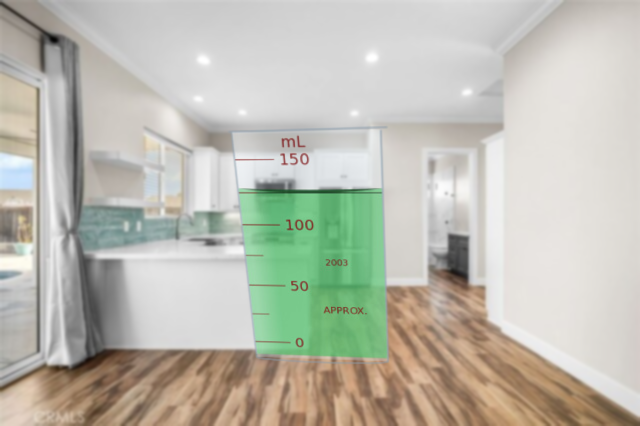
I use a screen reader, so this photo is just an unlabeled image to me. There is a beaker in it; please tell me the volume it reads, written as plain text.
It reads 125 mL
